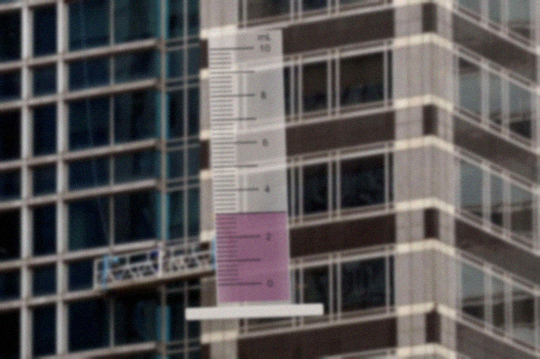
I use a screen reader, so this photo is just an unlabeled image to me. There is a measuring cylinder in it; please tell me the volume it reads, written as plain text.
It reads 3 mL
